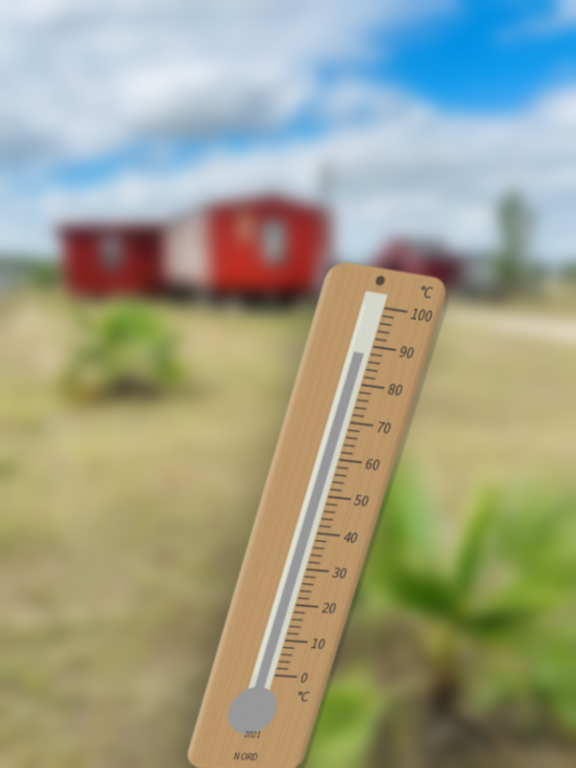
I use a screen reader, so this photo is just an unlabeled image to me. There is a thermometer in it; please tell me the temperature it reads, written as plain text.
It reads 88 °C
